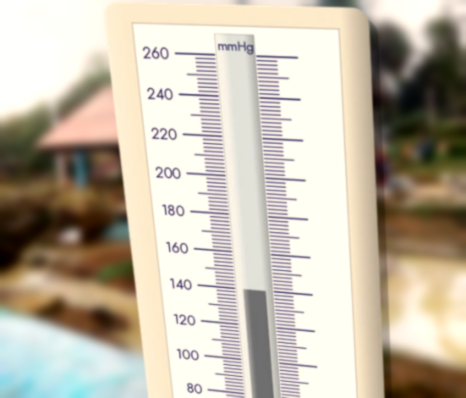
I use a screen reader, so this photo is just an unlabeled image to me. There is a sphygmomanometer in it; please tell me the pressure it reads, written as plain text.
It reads 140 mmHg
